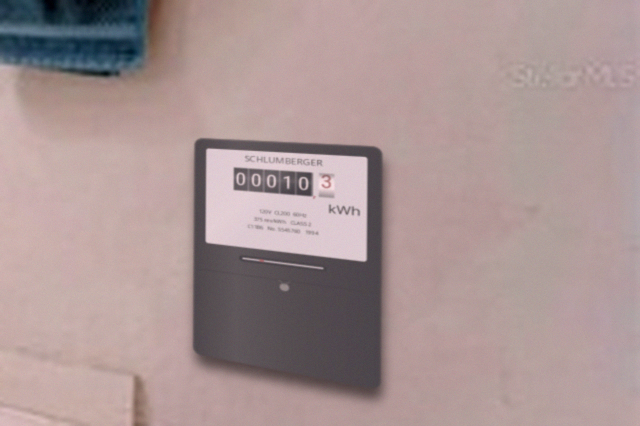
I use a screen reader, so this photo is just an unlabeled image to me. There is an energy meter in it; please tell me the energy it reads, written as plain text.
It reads 10.3 kWh
